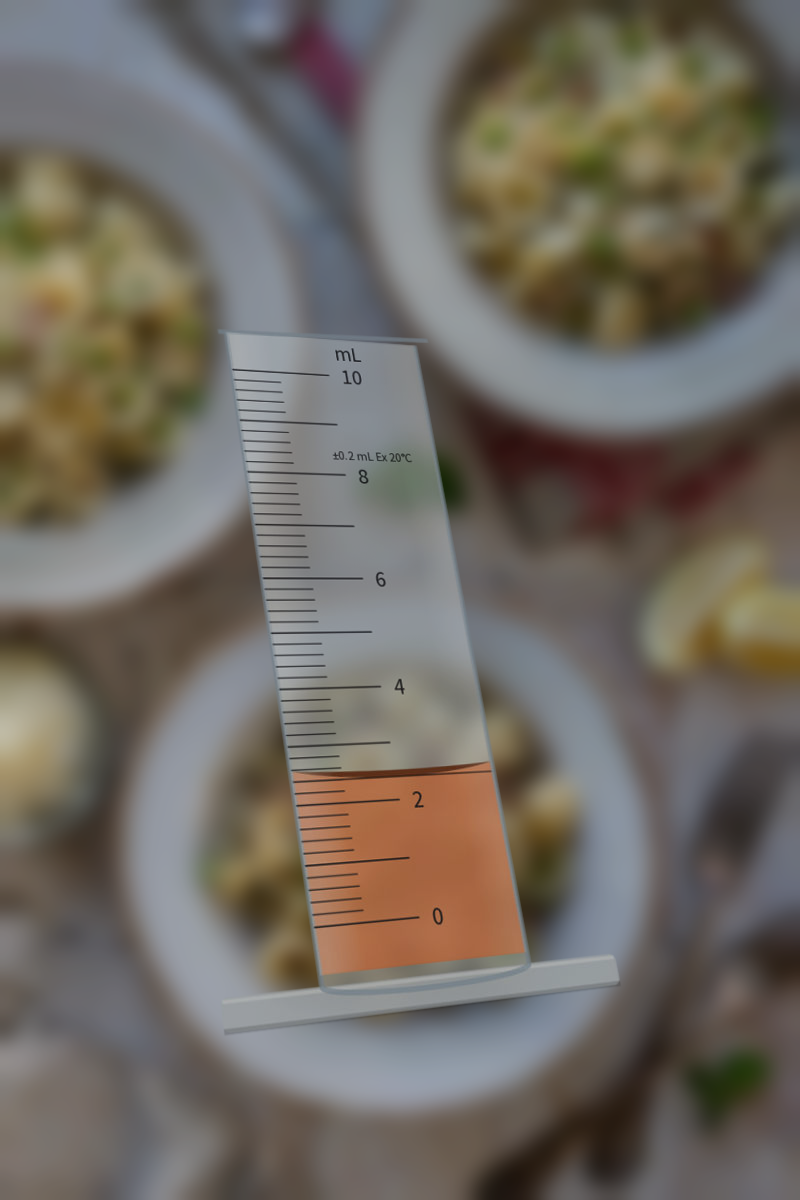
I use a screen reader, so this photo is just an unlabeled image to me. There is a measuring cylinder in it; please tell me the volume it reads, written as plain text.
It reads 2.4 mL
